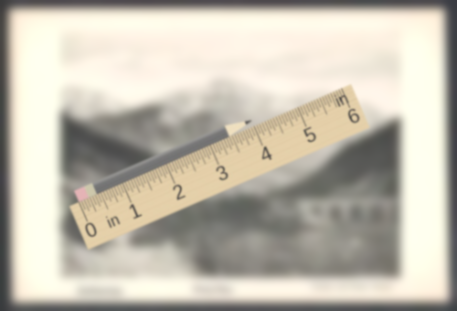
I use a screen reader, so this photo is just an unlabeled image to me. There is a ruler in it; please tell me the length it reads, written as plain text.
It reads 4 in
